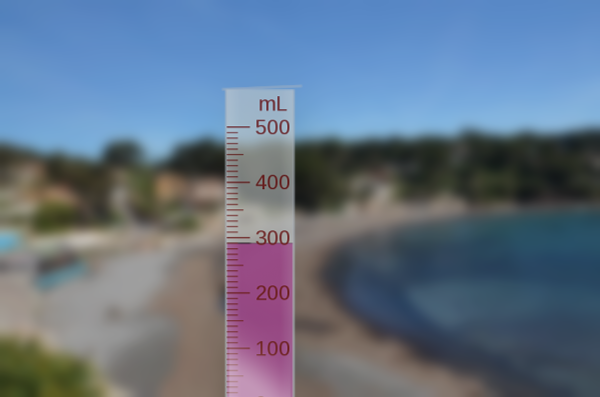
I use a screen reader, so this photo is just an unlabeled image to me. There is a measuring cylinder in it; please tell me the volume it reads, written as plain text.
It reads 290 mL
